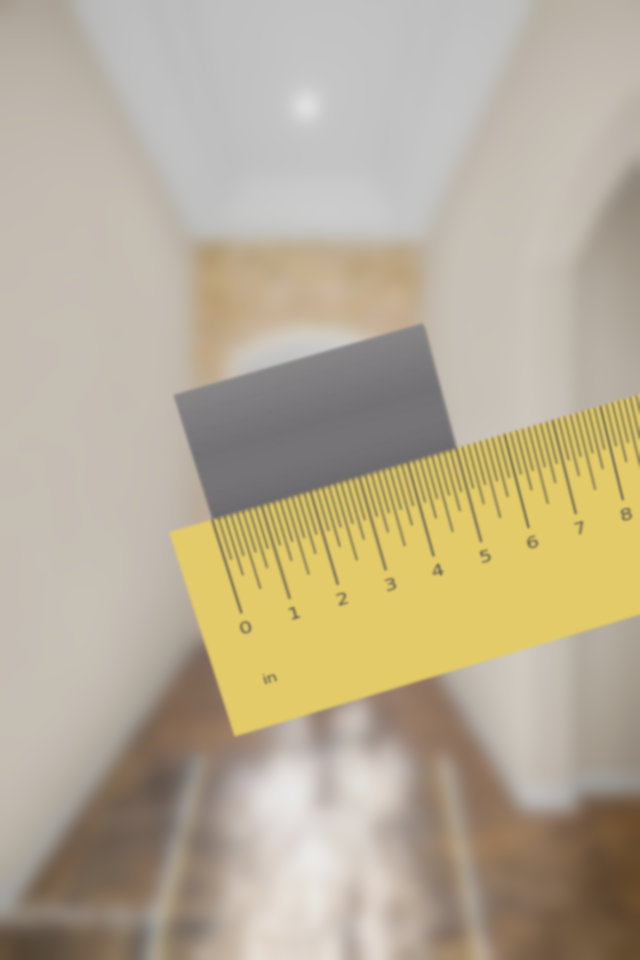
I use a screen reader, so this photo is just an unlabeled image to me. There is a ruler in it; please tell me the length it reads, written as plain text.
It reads 5 in
